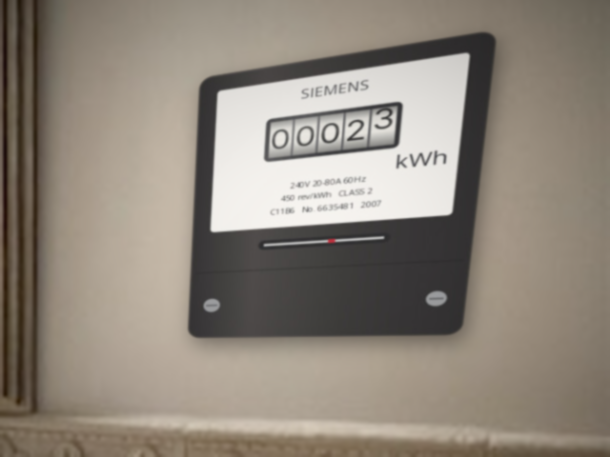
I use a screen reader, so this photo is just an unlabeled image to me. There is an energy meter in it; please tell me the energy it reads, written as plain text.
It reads 23 kWh
